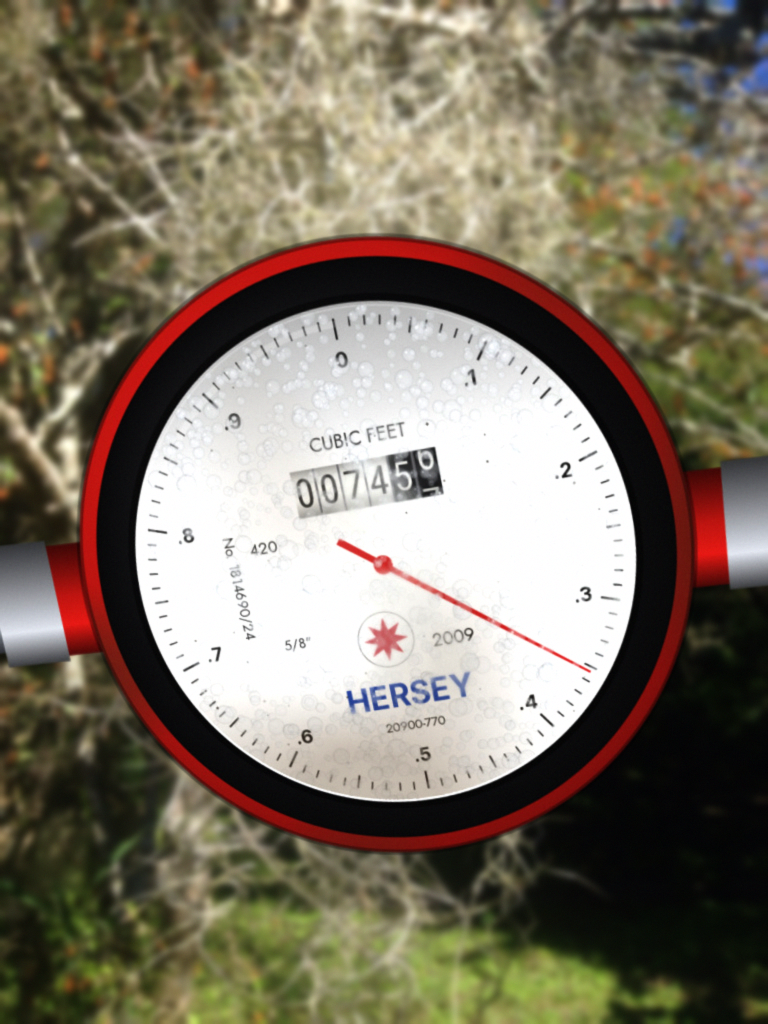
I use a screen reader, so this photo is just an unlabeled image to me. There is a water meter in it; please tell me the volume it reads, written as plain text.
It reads 7456.35 ft³
